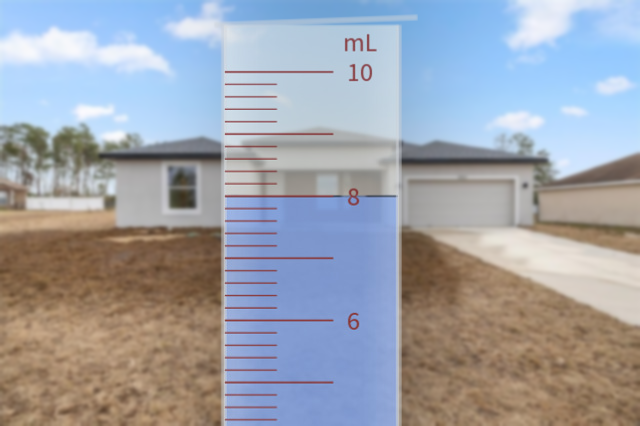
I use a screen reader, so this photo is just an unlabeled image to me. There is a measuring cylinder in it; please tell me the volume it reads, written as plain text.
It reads 8 mL
